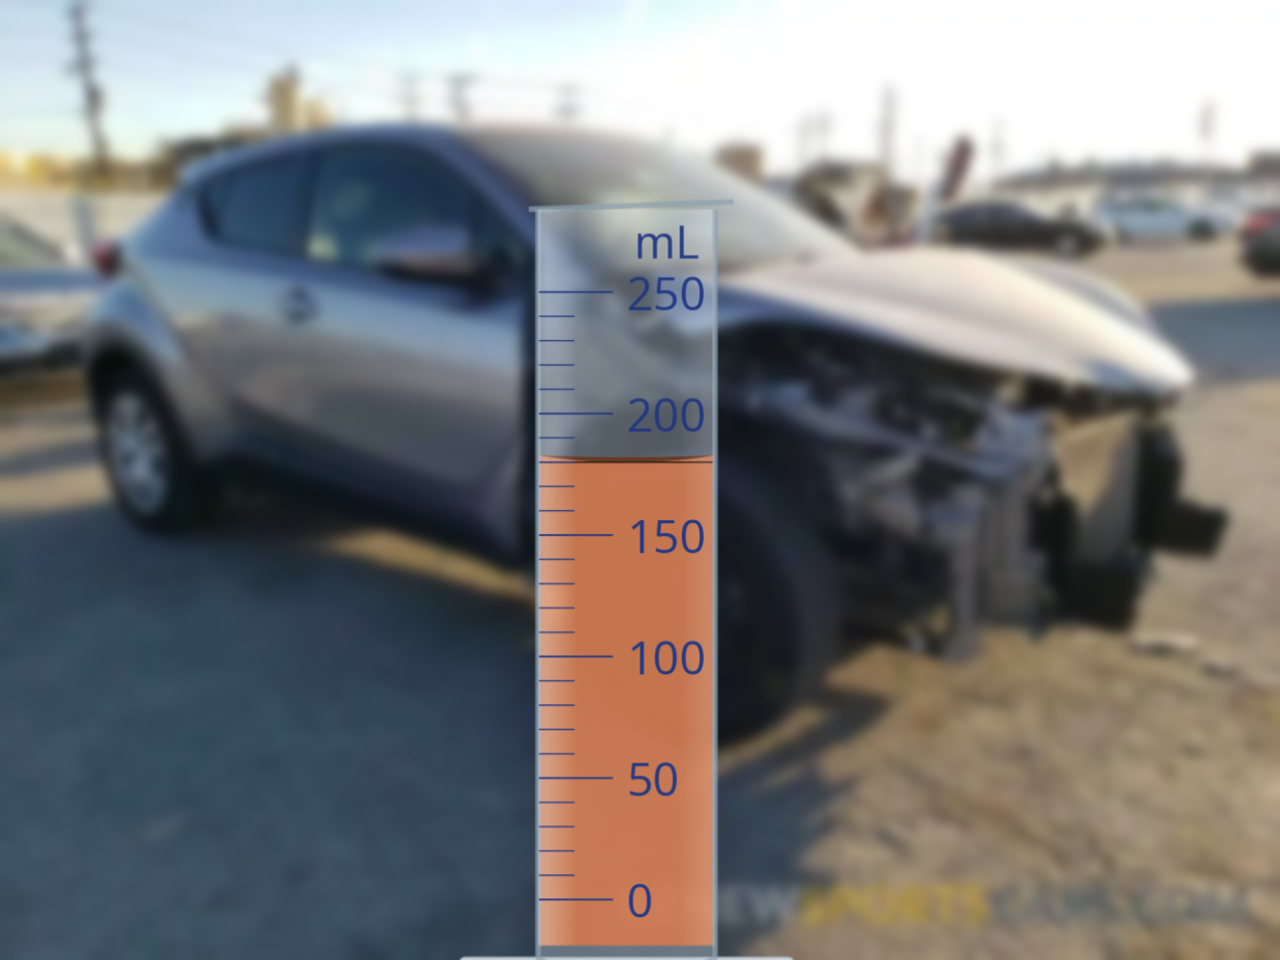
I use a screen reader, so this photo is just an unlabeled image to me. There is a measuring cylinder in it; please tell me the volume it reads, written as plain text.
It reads 180 mL
